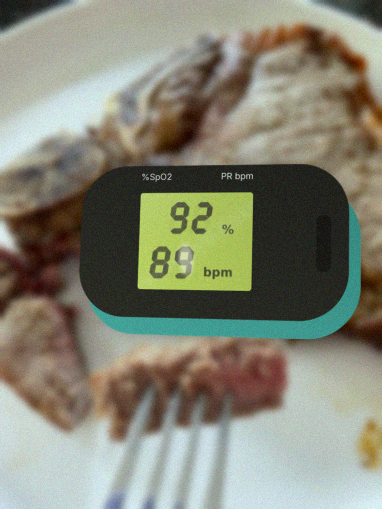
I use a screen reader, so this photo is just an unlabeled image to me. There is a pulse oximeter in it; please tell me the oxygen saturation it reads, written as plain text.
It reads 92 %
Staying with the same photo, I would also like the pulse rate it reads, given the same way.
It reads 89 bpm
